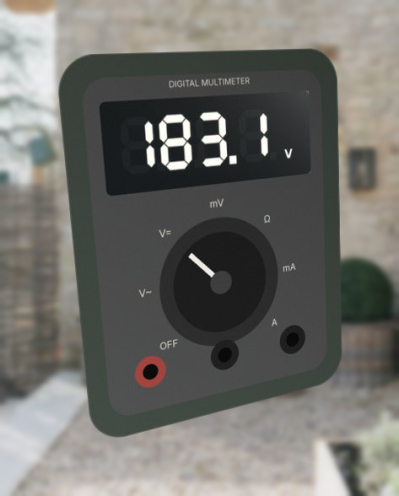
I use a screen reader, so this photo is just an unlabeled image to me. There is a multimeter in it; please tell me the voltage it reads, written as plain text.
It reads 183.1 V
